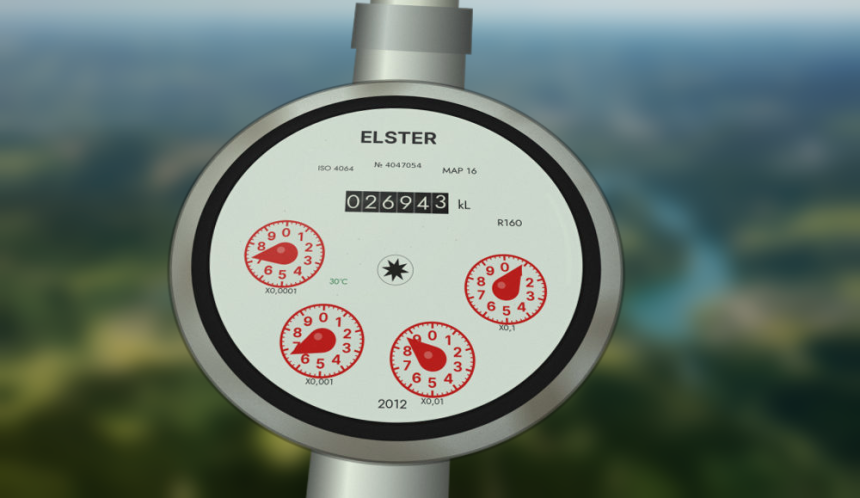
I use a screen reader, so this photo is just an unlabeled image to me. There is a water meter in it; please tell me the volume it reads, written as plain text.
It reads 26943.0867 kL
